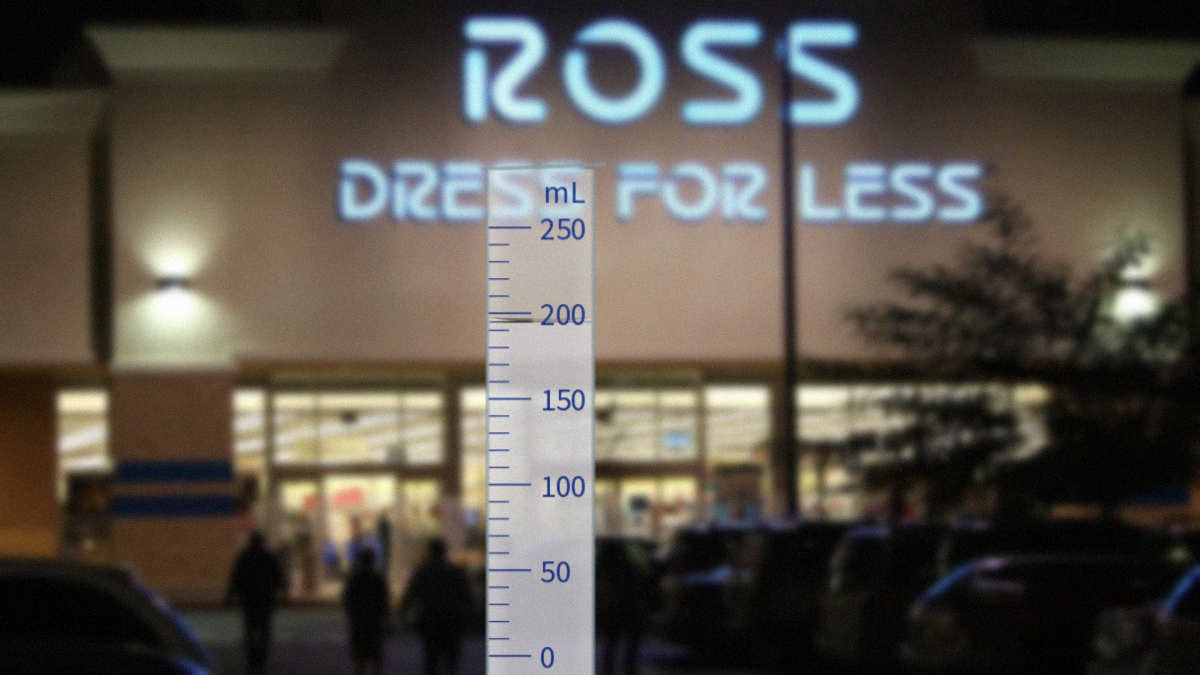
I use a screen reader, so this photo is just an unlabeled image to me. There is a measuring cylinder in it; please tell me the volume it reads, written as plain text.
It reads 195 mL
